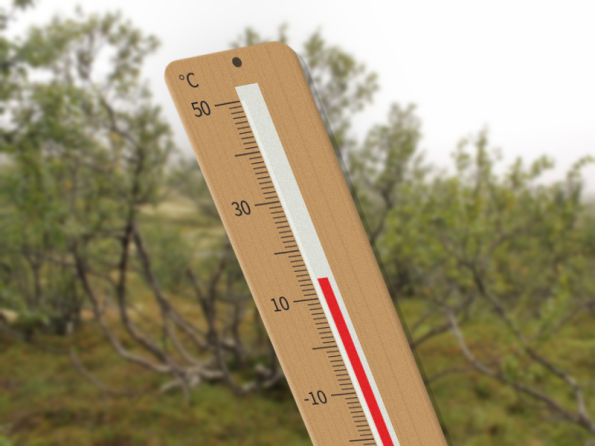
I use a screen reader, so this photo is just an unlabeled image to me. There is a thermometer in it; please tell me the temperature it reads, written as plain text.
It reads 14 °C
